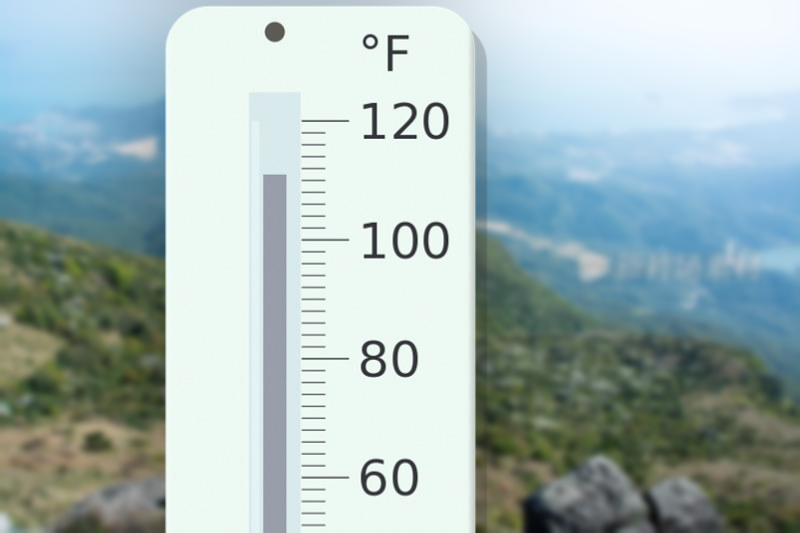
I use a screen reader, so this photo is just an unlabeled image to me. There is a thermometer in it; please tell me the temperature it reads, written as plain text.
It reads 111 °F
